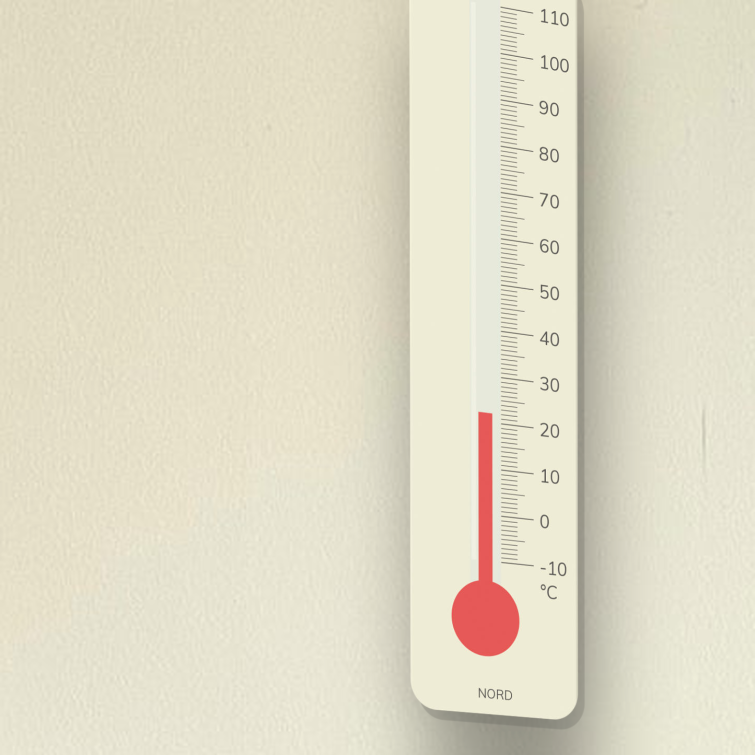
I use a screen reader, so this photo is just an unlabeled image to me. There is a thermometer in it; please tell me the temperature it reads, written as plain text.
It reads 22 °C
